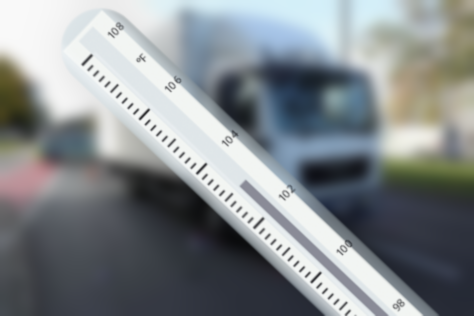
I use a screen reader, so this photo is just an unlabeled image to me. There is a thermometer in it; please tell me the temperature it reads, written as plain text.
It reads 103 °F
